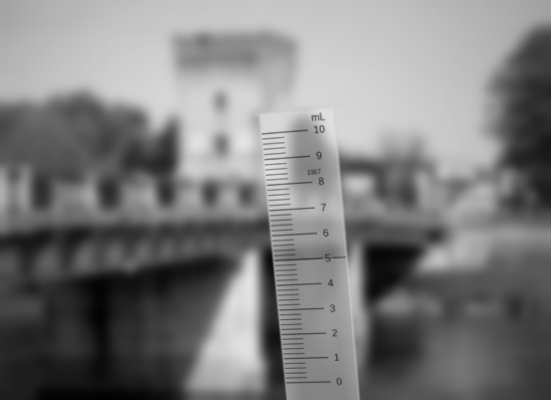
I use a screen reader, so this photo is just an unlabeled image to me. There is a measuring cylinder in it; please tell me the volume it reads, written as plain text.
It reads 5 mL
